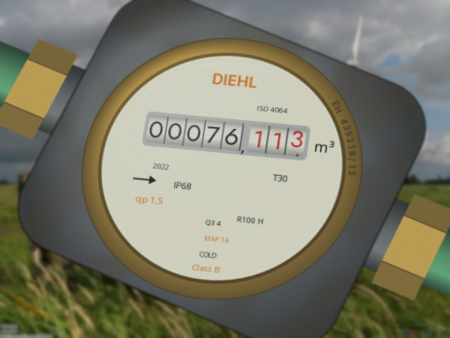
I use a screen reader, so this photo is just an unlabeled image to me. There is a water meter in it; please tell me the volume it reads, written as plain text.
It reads 76.113 m³
